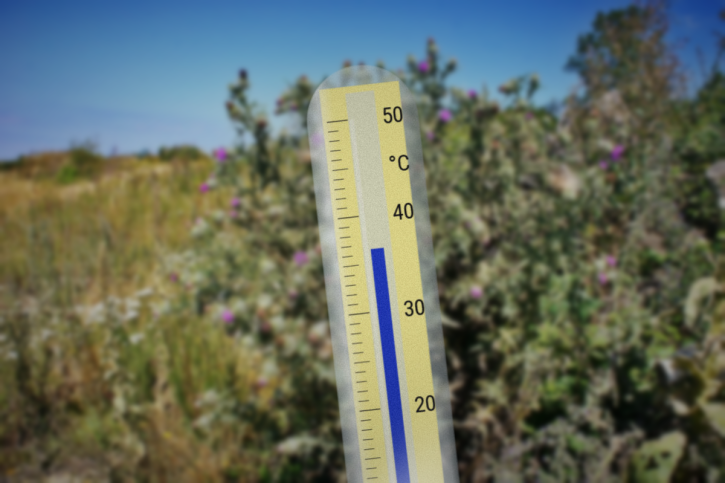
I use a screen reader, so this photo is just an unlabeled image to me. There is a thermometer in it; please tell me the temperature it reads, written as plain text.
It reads 36.5 °C
